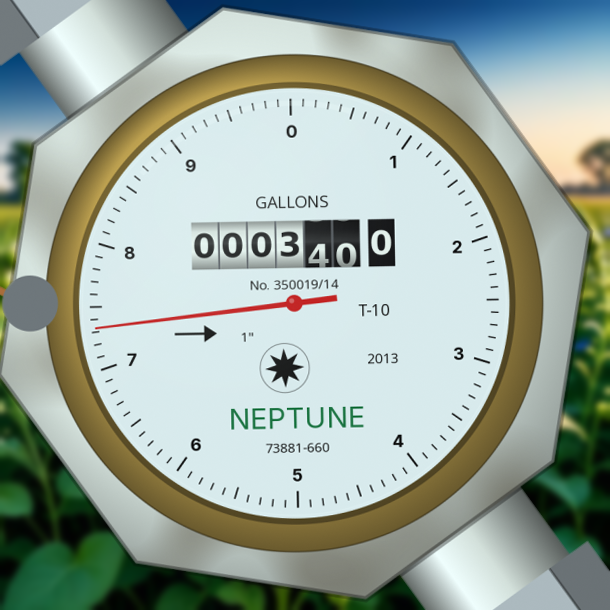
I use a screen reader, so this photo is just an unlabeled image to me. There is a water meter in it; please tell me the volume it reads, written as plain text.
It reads 3397.3 gal
